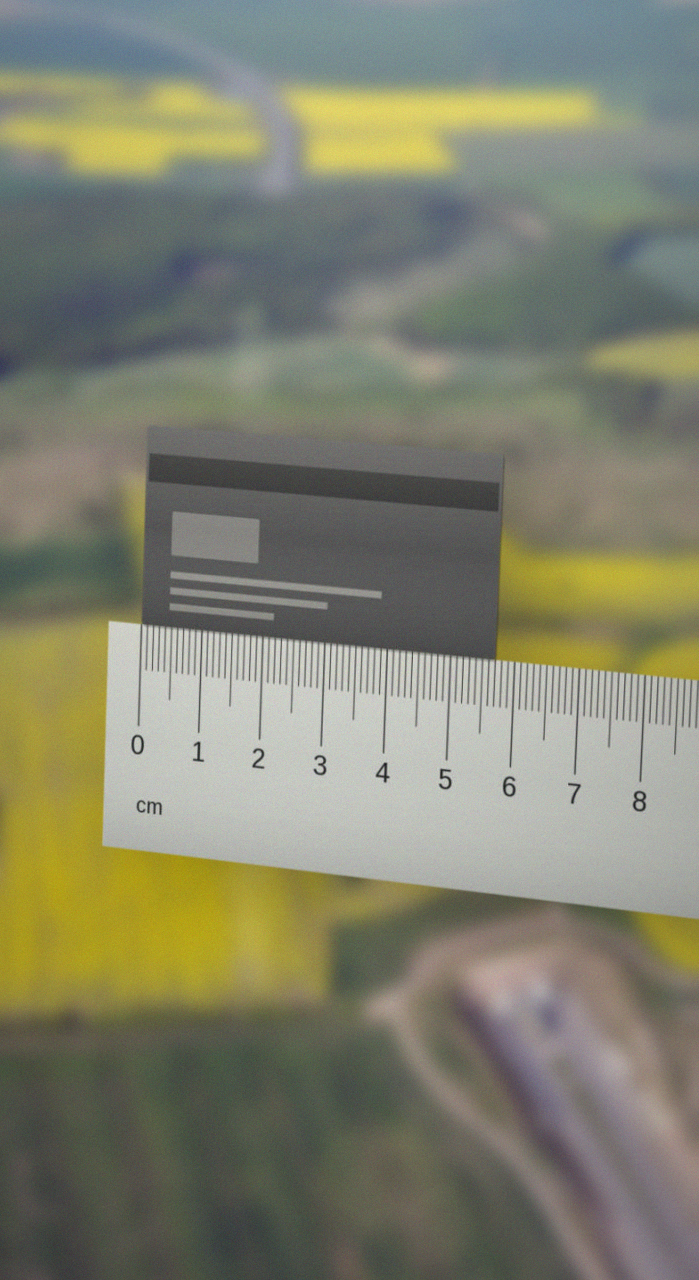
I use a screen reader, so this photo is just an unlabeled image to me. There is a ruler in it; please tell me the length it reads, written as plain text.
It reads 5.7 cm
